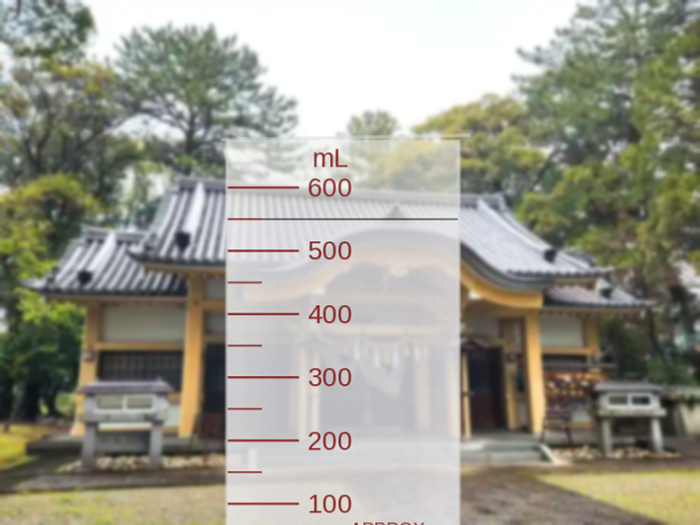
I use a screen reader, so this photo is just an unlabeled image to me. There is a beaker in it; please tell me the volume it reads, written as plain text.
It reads 550 mL
